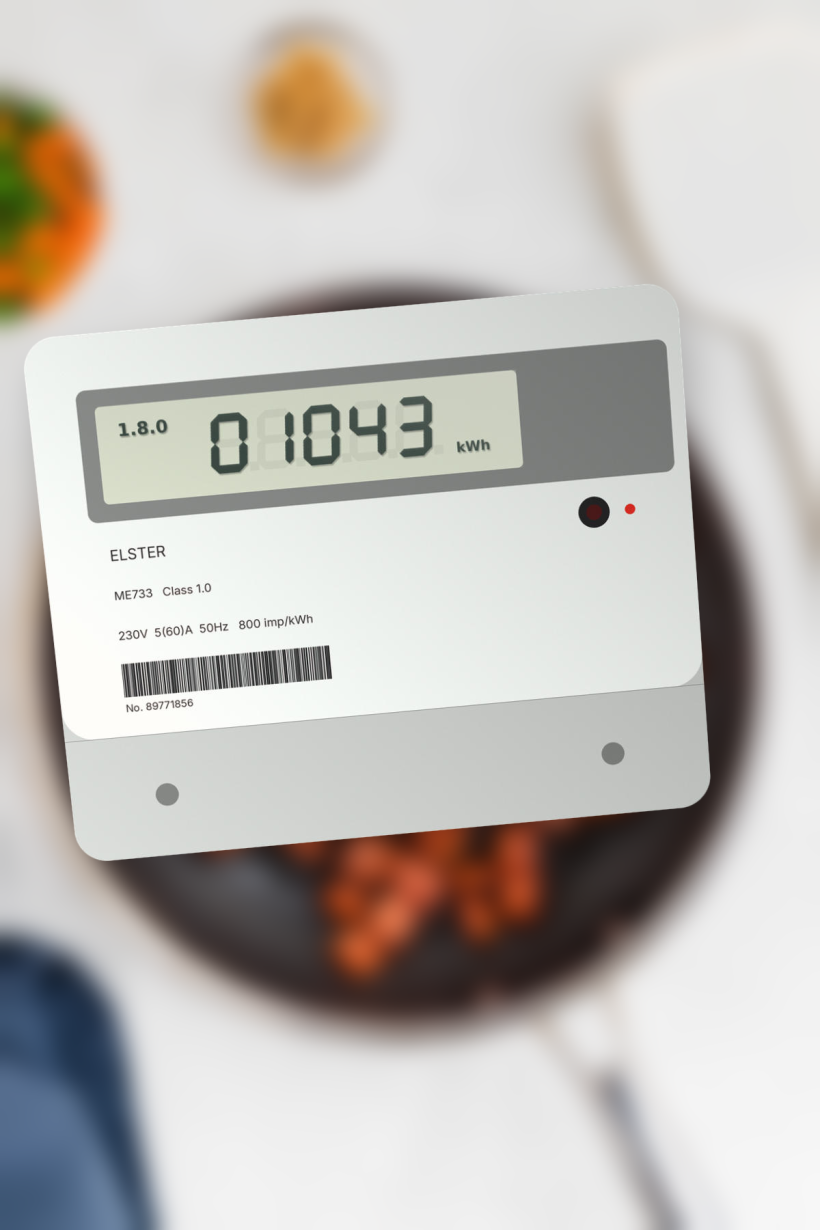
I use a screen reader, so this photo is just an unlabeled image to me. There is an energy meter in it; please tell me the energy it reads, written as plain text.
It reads 1043 kWh
